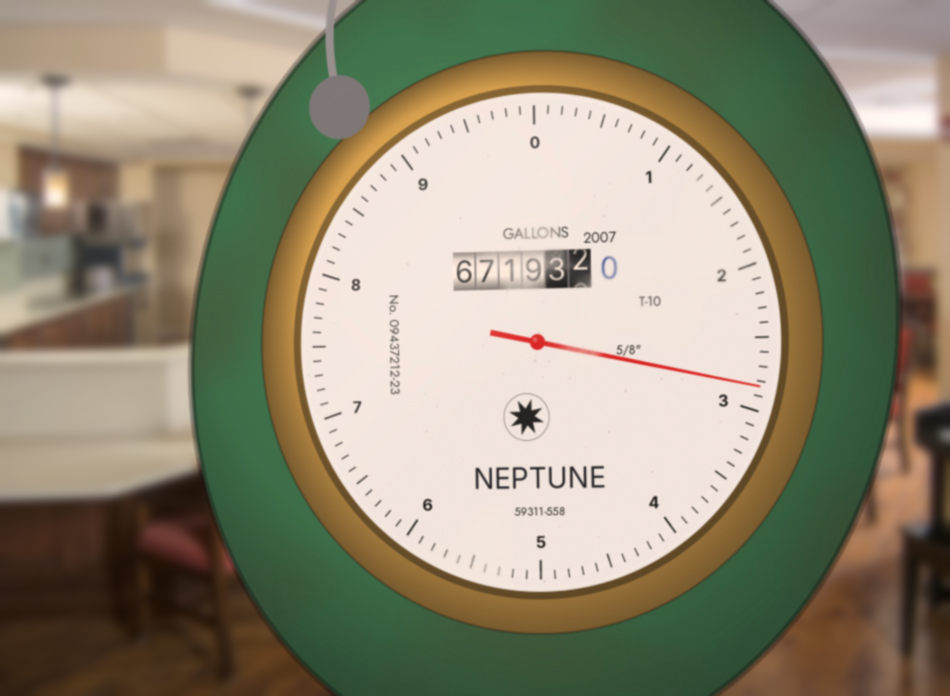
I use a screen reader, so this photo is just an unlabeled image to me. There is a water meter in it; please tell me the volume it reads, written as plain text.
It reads 6719322.8 gal
